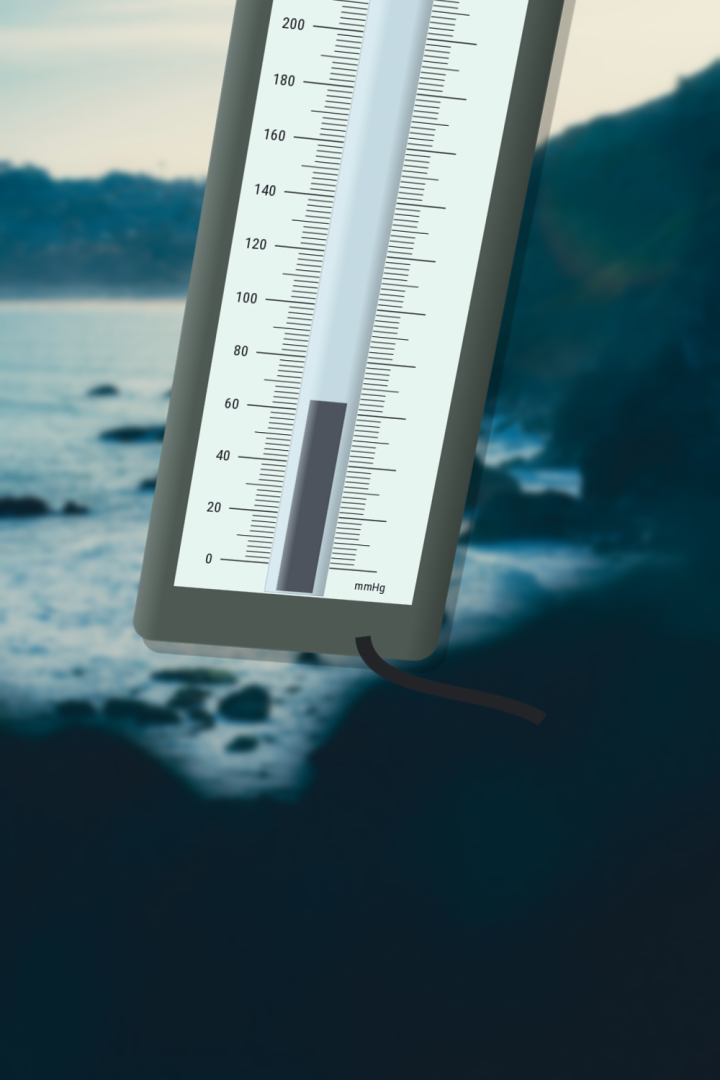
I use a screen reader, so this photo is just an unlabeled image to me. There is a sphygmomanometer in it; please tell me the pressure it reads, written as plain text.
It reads 64 mmHg
